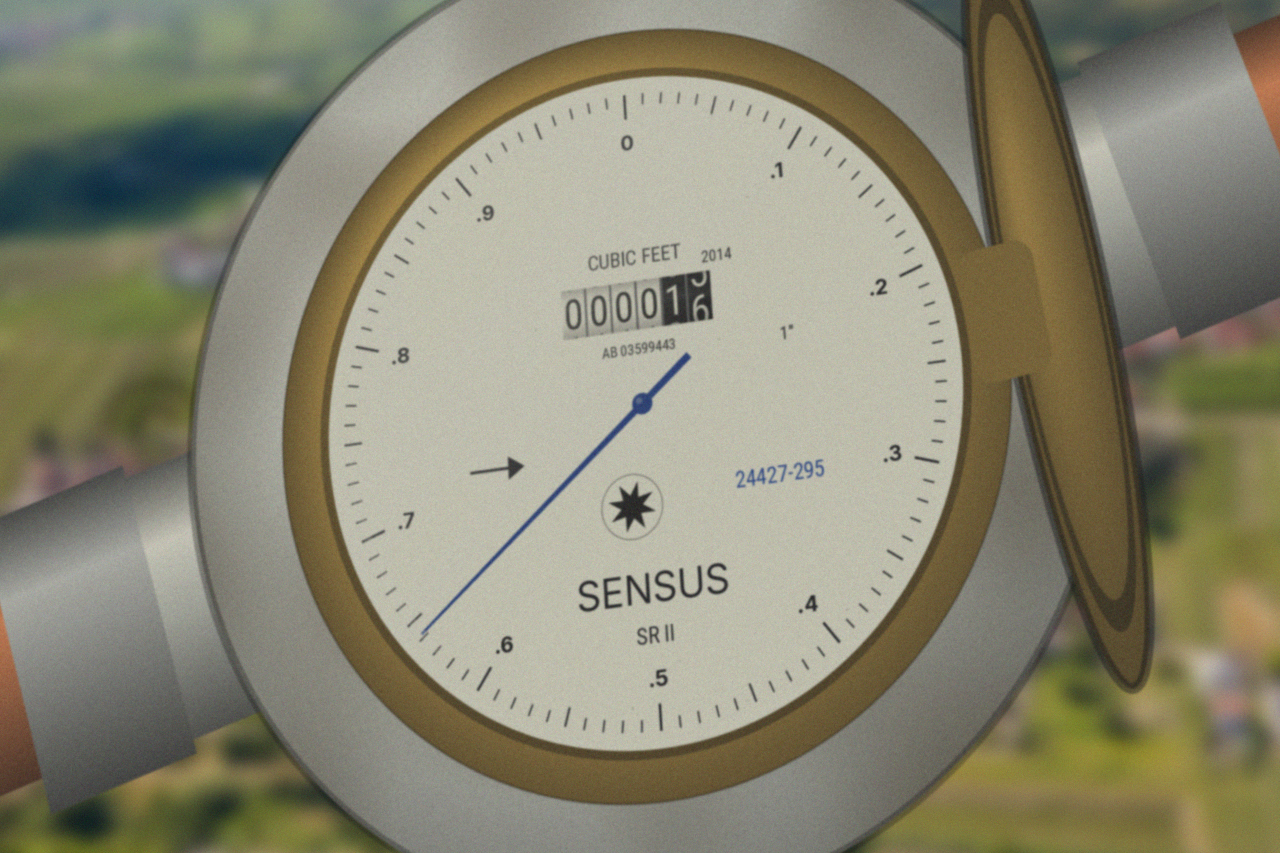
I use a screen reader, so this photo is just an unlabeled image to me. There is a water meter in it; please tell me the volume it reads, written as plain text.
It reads 15.64 ft³
